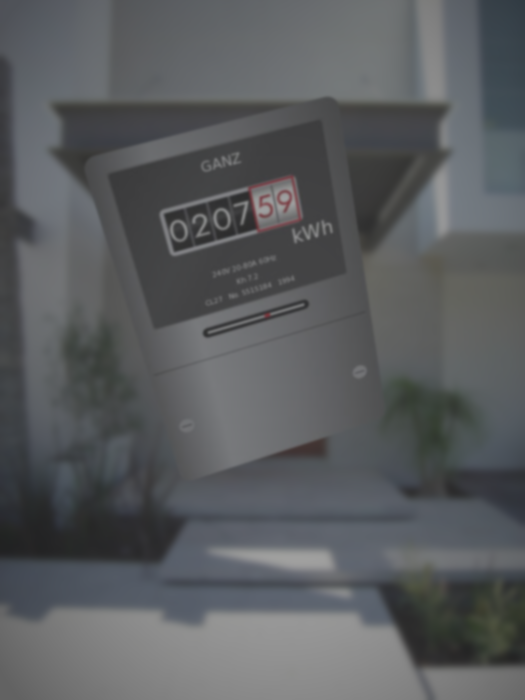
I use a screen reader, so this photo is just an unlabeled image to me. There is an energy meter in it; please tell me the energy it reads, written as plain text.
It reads 207.59 kWh
